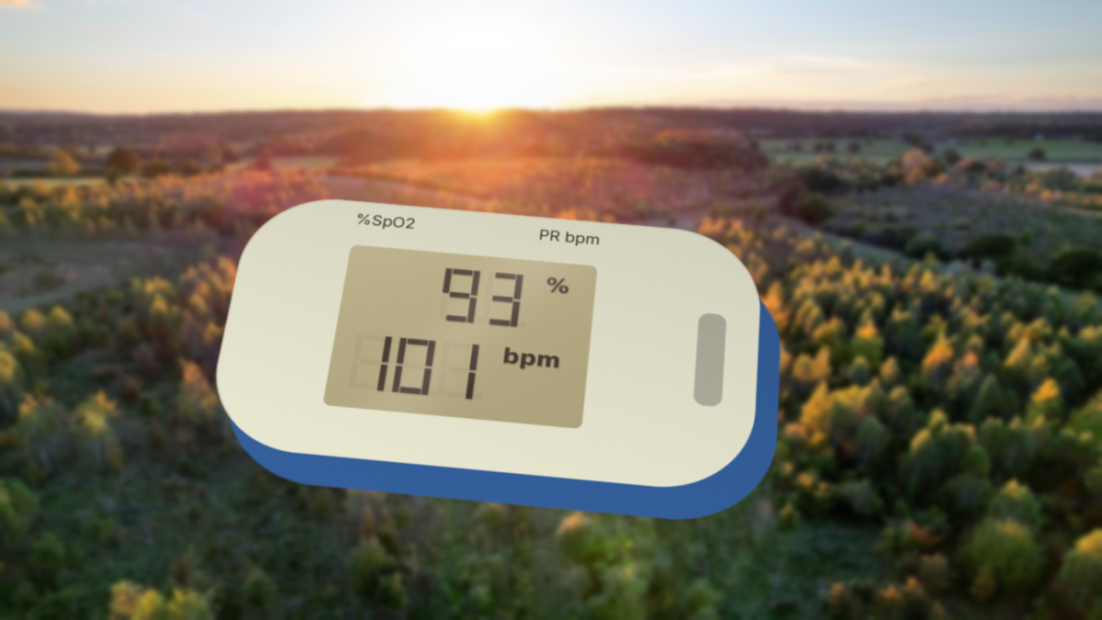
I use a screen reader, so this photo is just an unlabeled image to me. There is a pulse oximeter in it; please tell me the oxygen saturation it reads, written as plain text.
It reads 93 %
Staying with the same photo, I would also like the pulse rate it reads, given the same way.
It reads 101 bpm
